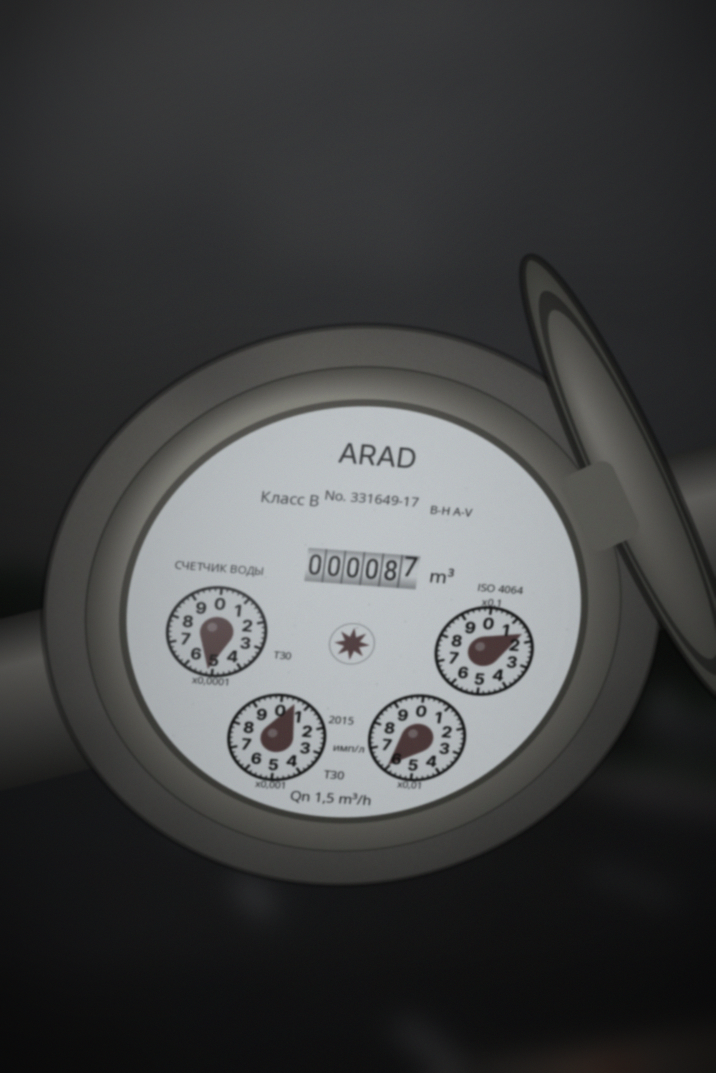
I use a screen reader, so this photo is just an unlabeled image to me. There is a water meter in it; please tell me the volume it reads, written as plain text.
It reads 87.1605 m³
